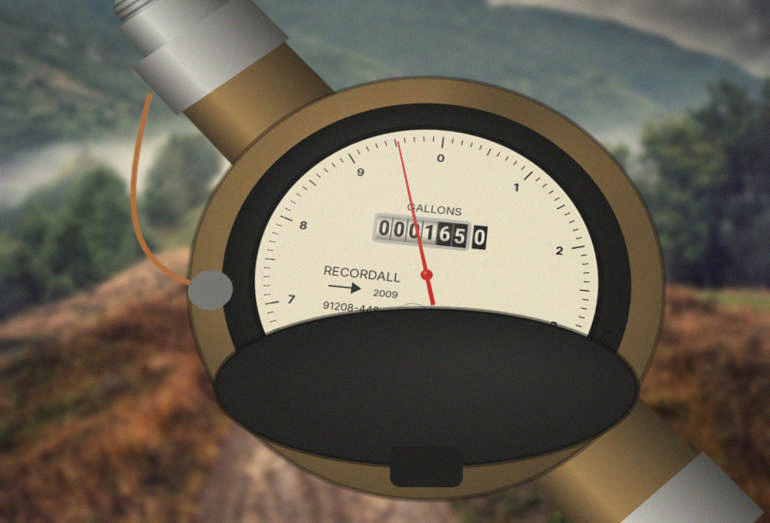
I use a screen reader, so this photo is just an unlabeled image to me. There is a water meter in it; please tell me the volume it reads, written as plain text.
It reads 1649.5 gal
